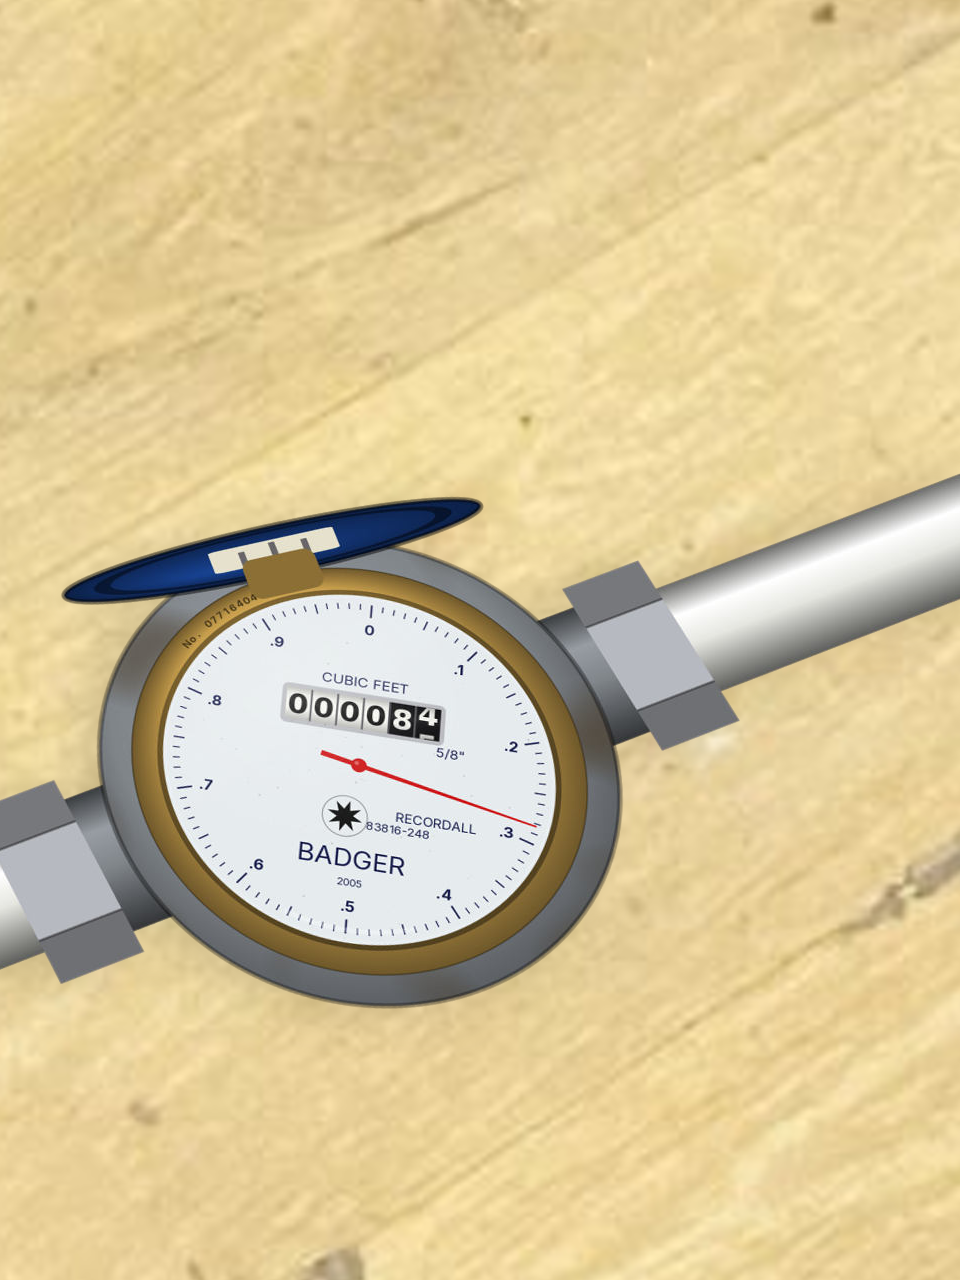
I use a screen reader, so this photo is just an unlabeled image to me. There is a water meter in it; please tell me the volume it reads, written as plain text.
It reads 84.28 ft³
